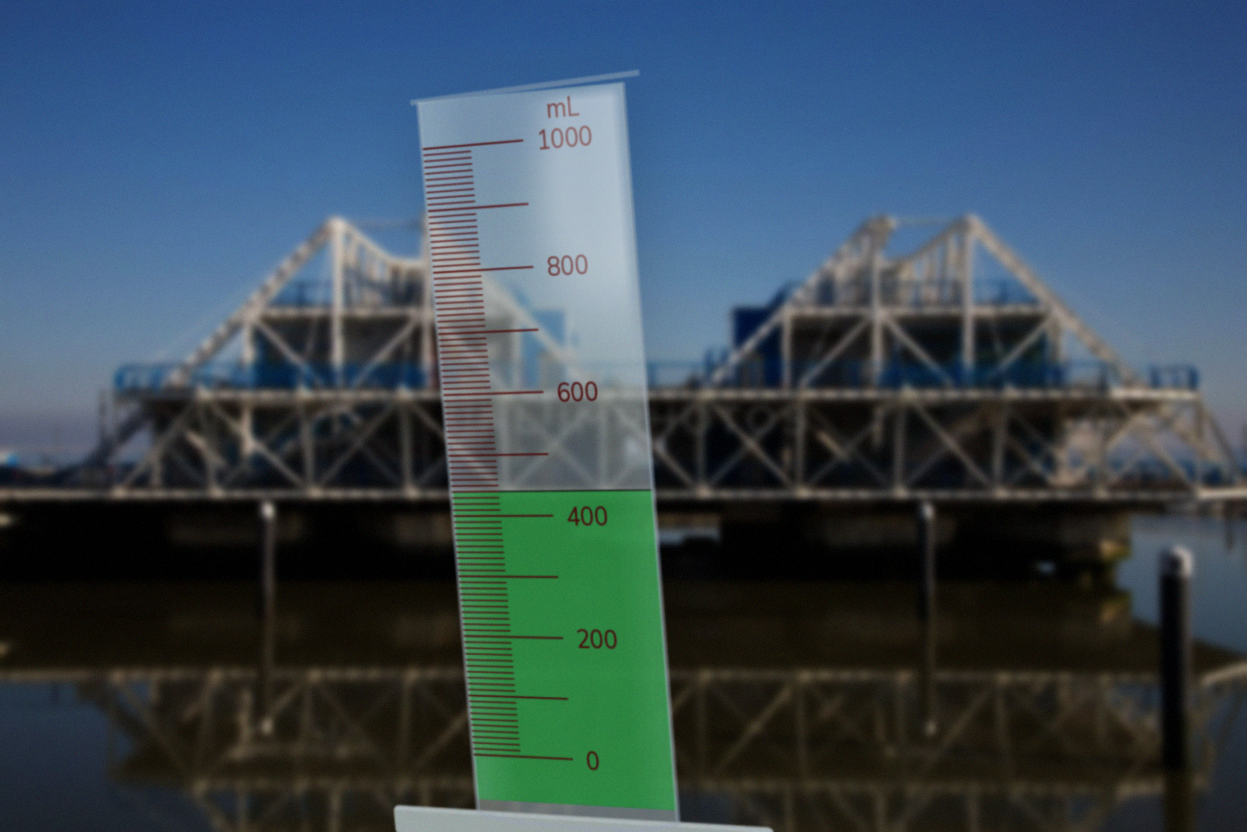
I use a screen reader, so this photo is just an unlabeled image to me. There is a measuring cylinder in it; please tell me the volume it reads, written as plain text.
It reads 440 mL
